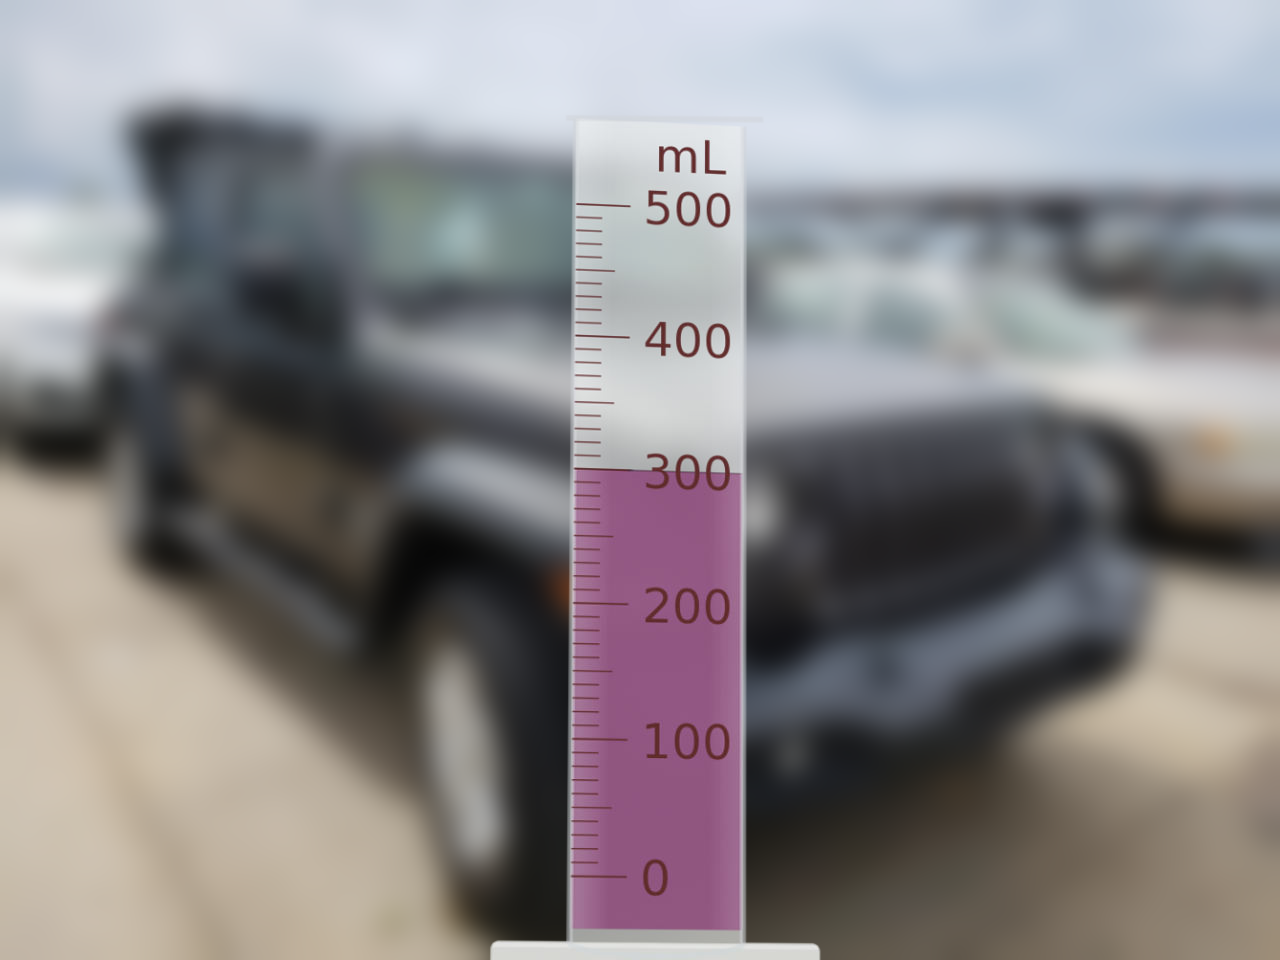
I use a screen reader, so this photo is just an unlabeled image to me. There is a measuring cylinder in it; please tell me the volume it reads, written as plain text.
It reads 300 mL
